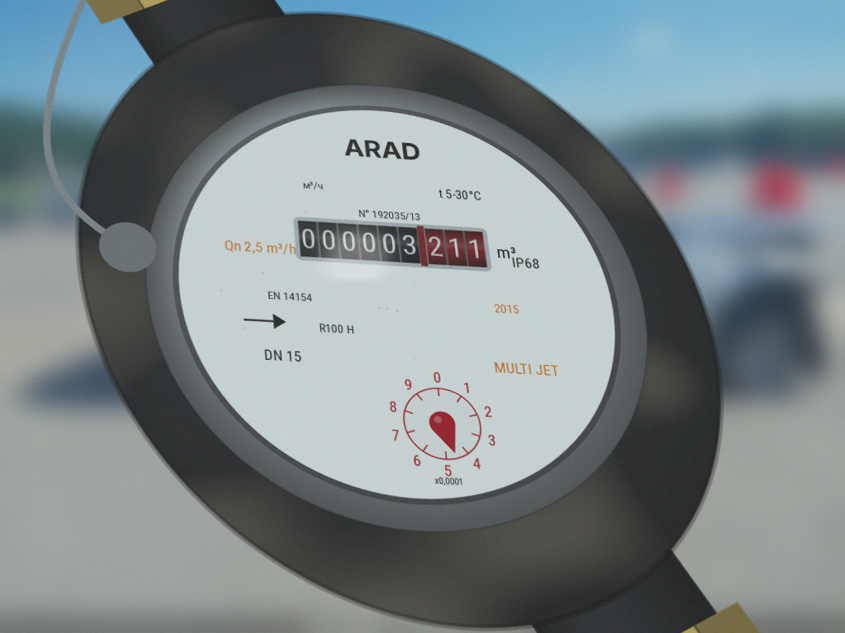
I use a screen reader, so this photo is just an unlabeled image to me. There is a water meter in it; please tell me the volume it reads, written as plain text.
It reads 3.2114 m³
